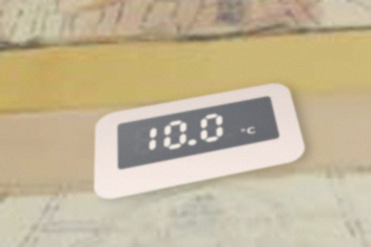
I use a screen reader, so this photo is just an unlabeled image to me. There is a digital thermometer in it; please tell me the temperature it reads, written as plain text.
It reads 10.0 °C
